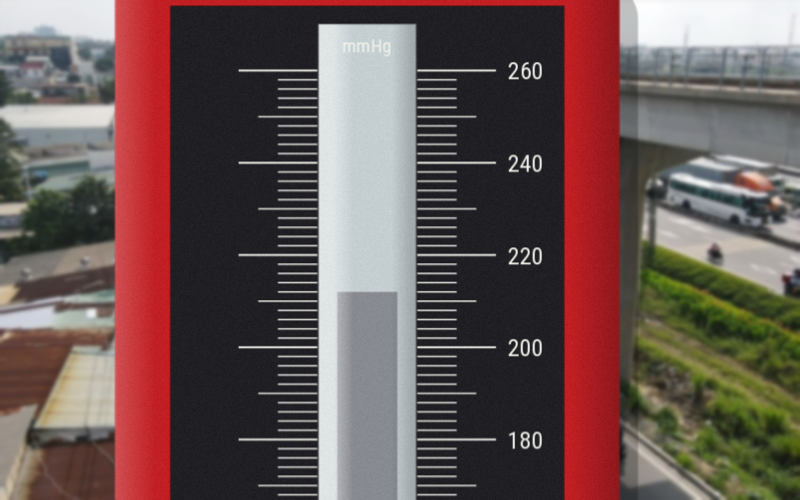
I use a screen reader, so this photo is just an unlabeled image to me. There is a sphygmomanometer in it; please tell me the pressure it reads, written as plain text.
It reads 212 mmHg
